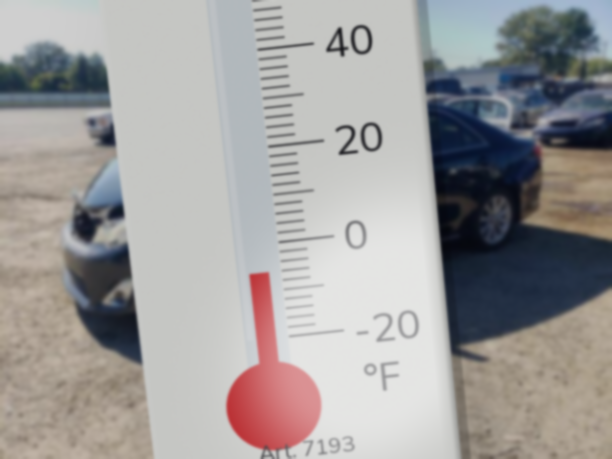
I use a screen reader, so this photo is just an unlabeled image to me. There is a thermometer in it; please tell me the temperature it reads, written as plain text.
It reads -6 °F
